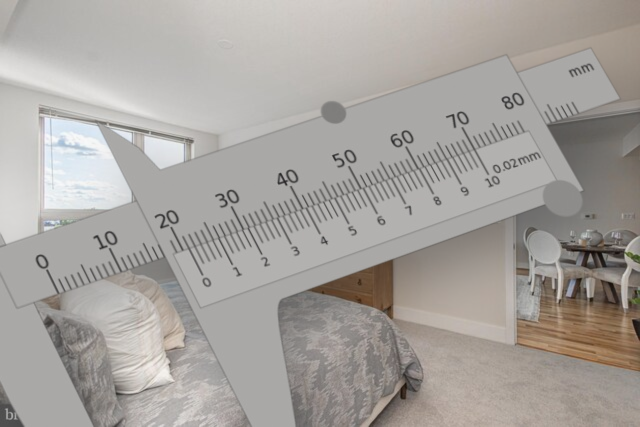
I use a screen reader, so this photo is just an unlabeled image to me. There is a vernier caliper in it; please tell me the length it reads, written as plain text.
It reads 21.0 mm
